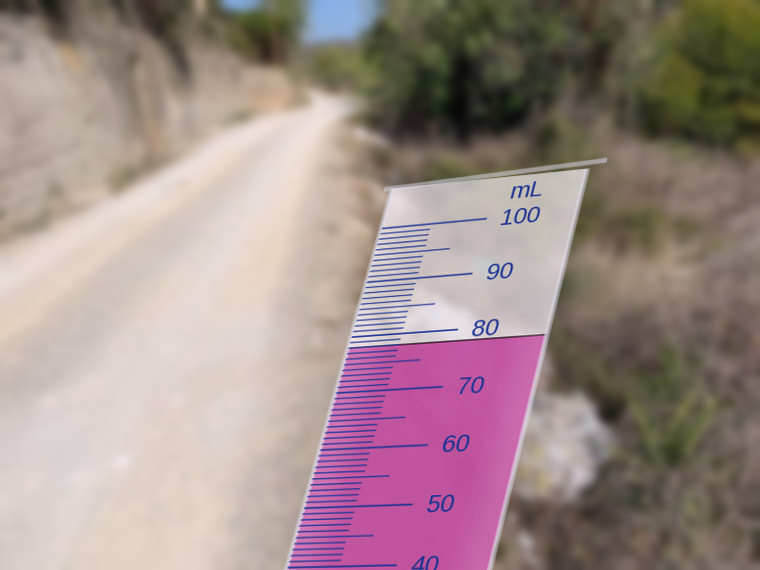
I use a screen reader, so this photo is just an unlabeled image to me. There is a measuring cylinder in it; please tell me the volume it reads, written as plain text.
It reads 78 mL
